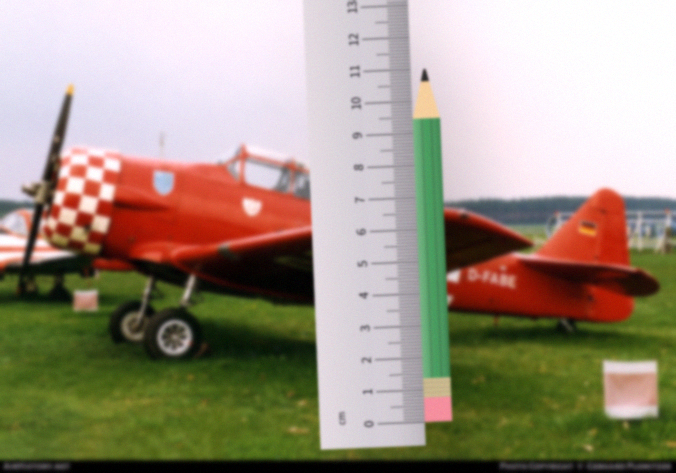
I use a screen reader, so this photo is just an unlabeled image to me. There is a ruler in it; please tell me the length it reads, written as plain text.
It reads 11 cm
